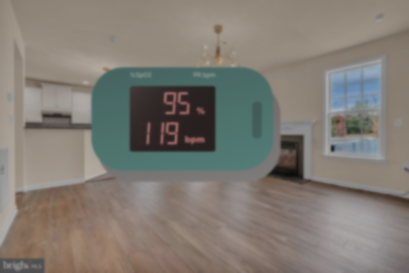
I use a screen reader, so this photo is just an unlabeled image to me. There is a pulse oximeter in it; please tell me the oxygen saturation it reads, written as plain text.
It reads 95 %
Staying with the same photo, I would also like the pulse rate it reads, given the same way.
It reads 119 bpm
